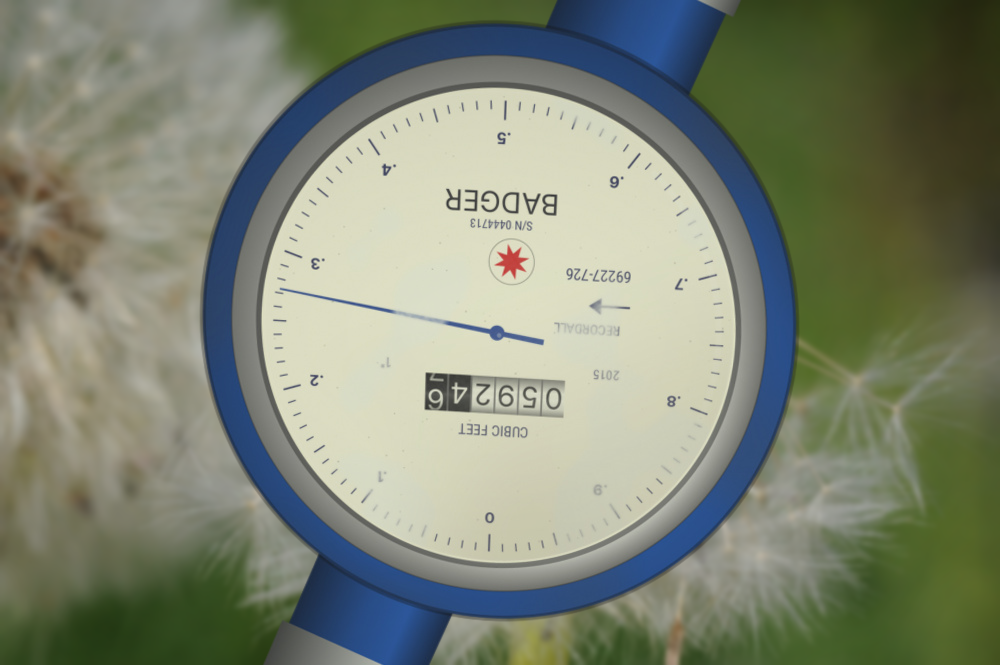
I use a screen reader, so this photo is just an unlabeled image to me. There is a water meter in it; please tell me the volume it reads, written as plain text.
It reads 59246.27 ft³
